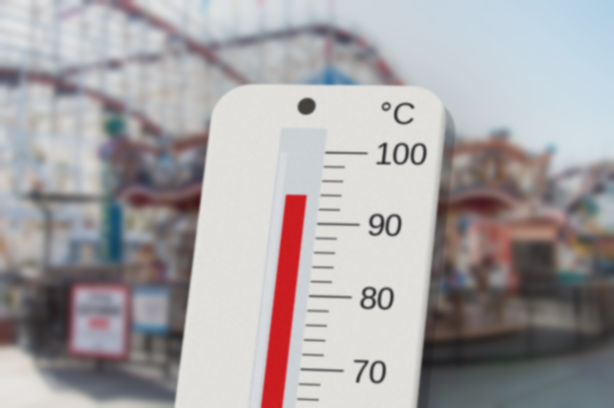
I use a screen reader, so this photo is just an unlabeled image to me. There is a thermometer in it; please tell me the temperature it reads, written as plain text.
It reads 94 °C
